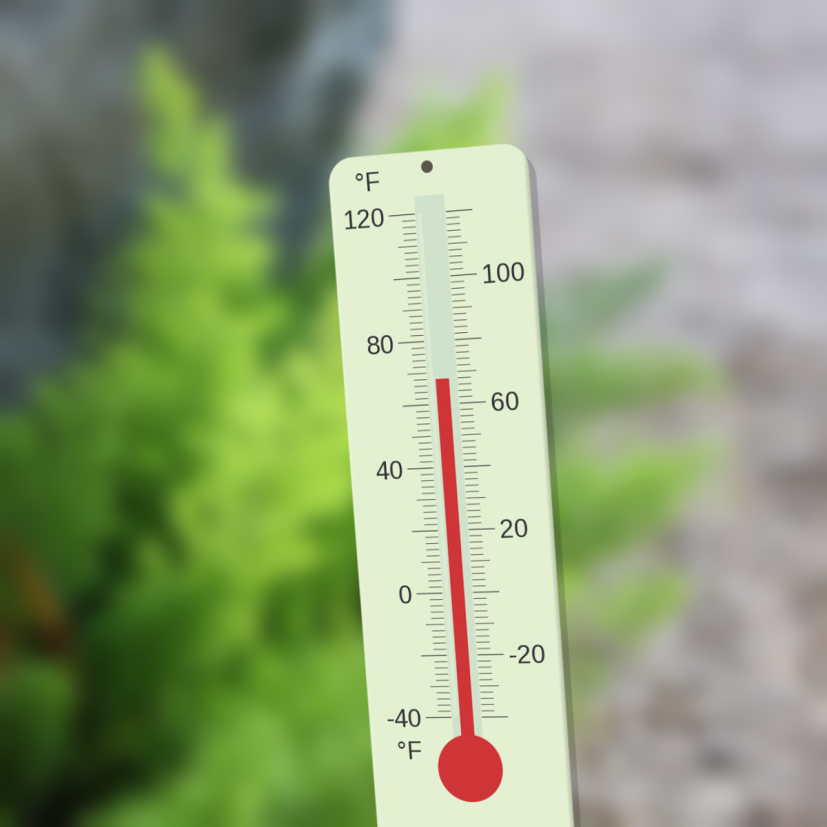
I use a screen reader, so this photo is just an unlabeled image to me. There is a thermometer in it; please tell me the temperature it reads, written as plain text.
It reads 68 °F
